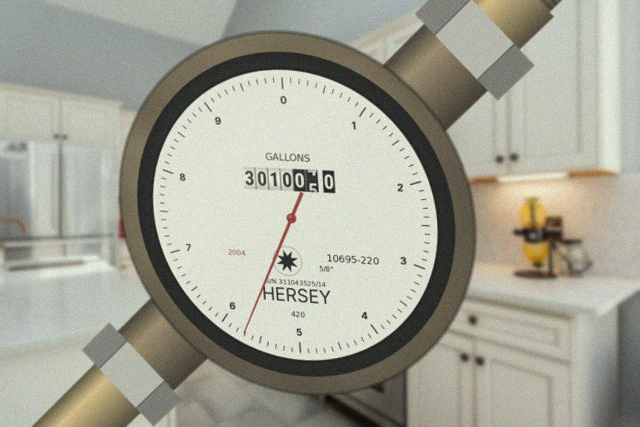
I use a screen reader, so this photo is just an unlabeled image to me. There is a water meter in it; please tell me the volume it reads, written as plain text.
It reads 3010045.7 gal
